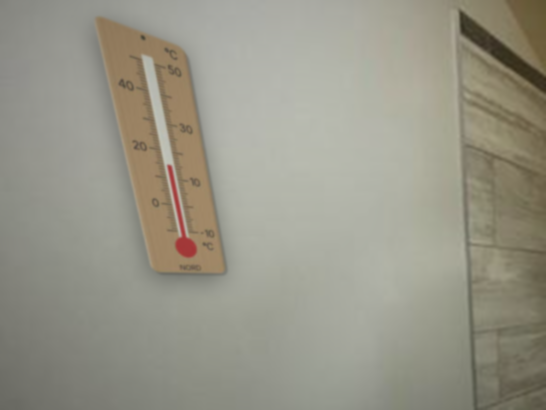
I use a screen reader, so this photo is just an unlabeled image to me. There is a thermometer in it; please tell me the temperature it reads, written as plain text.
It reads 15 °C
